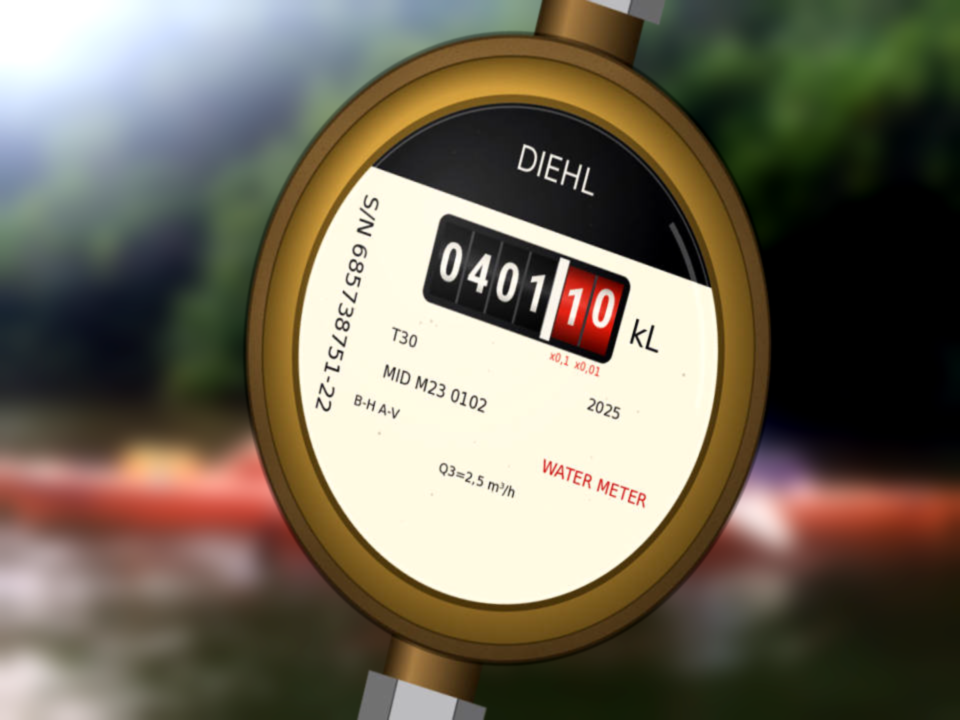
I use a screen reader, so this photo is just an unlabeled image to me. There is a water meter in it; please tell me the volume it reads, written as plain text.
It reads 401.10 kL
